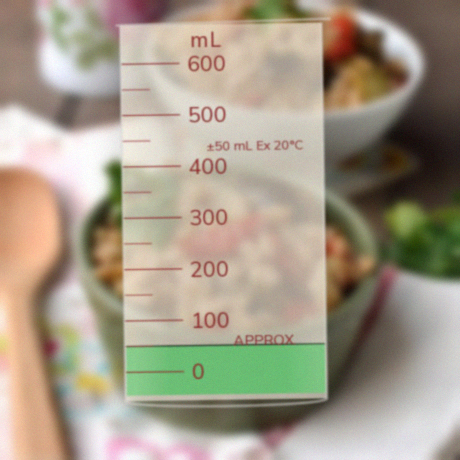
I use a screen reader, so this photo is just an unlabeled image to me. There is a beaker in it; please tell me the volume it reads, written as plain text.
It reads 50 mL
